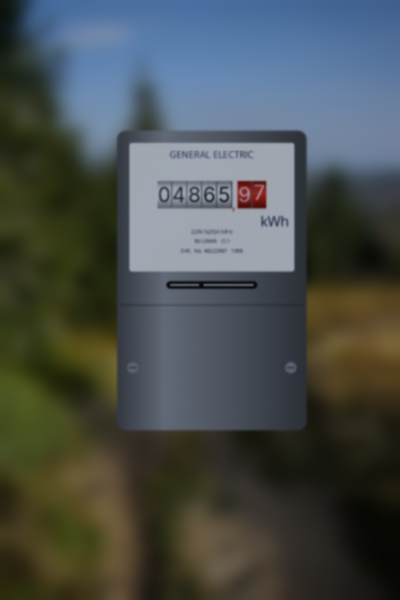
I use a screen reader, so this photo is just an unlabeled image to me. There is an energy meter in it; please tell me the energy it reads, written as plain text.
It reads 4865.97 kWh
